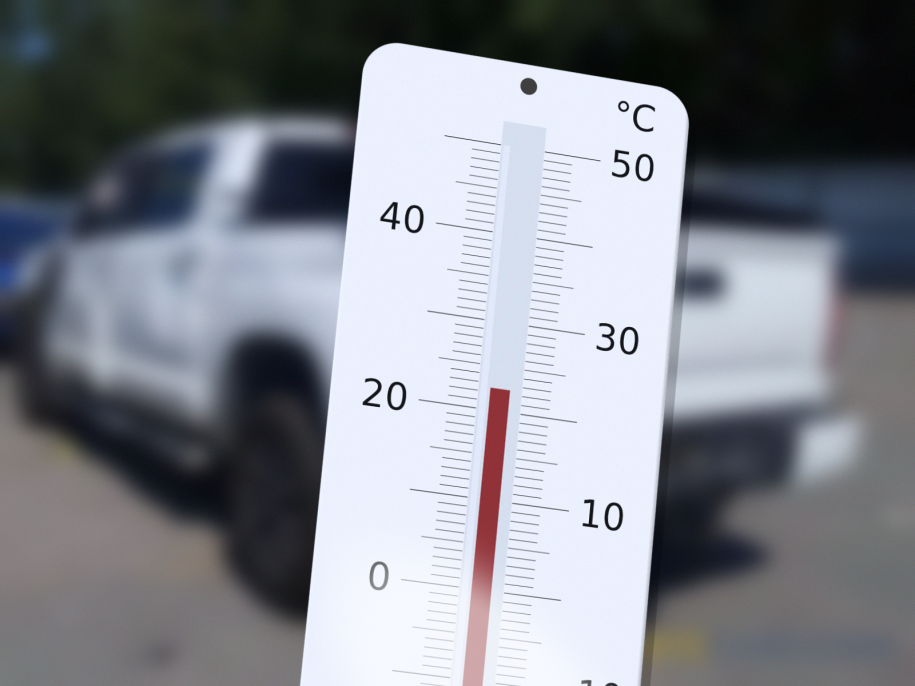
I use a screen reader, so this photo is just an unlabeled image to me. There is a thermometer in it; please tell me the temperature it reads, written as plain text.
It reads 22.5 °C
